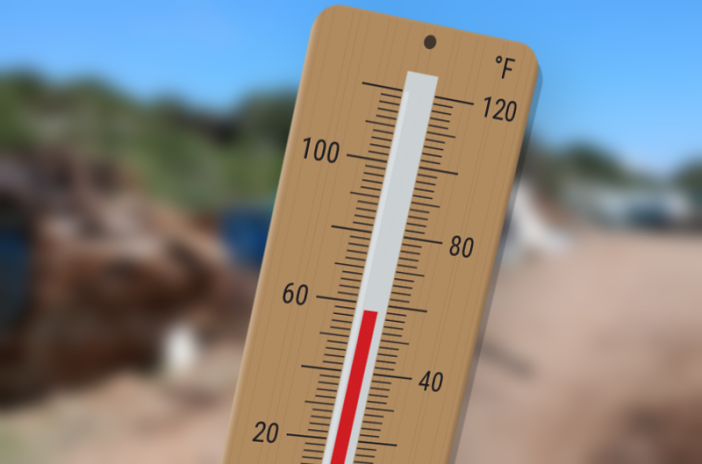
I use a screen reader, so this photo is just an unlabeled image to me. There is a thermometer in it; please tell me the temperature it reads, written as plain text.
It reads 58 °F
